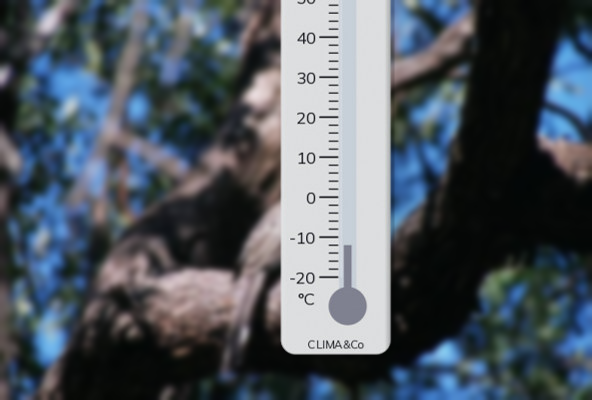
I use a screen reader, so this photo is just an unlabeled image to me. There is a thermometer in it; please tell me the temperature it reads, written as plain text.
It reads -12 °C
